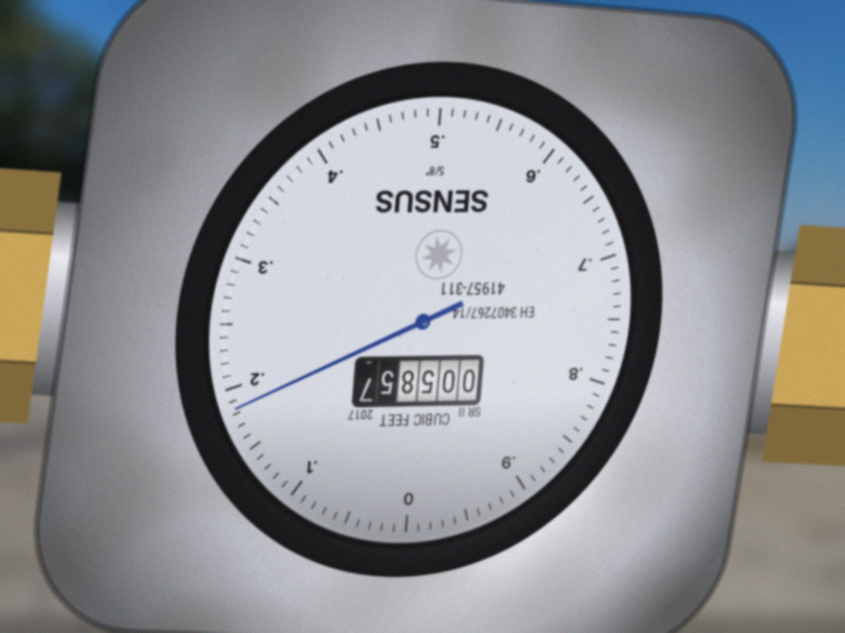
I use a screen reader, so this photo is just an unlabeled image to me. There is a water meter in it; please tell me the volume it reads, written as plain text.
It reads 5857.18 ft³
